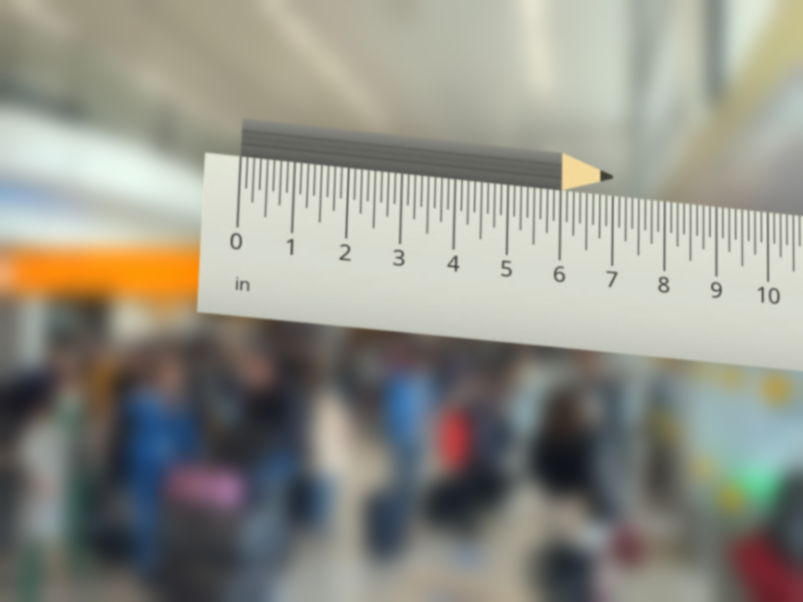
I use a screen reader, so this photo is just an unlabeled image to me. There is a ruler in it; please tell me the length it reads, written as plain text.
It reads 7 in
